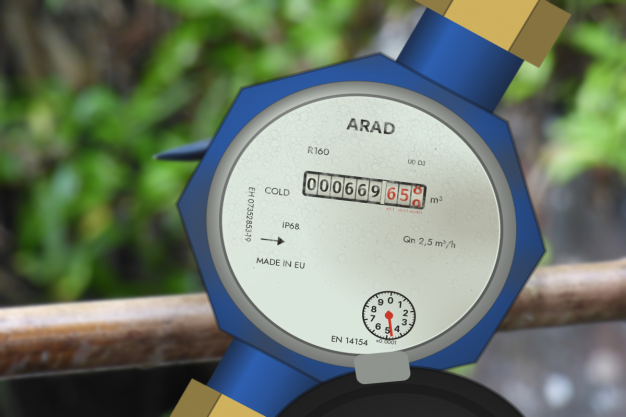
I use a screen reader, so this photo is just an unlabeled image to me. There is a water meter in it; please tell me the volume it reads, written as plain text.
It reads 669.6584 m³
